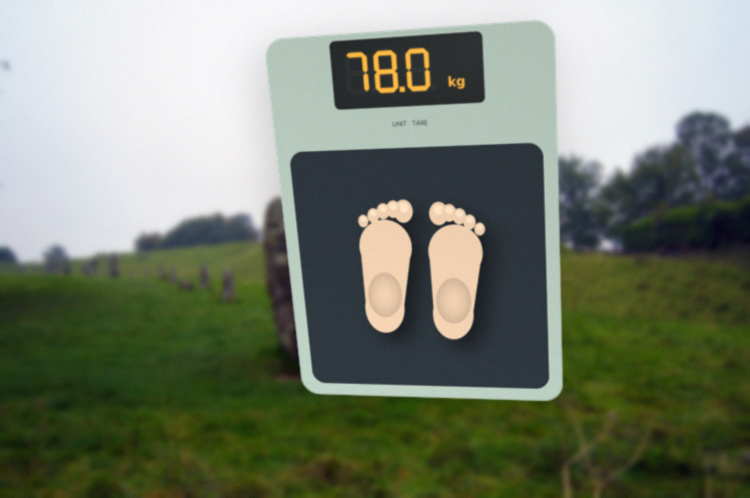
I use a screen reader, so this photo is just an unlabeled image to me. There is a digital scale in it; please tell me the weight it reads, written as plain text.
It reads 78.0 kg
